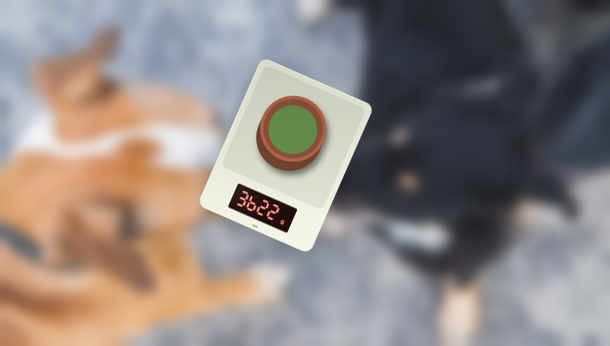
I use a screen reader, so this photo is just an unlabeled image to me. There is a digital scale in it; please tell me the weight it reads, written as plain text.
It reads 3622 g
